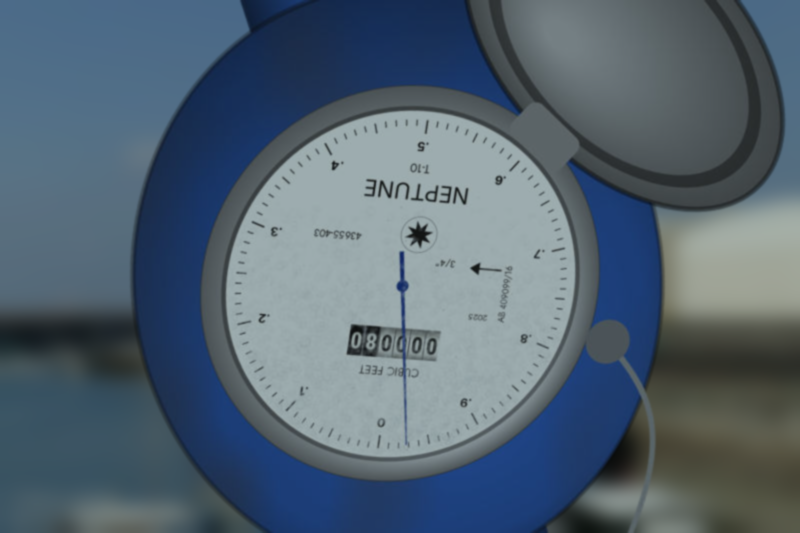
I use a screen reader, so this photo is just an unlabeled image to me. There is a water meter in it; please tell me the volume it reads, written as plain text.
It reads 79.97 ft³
